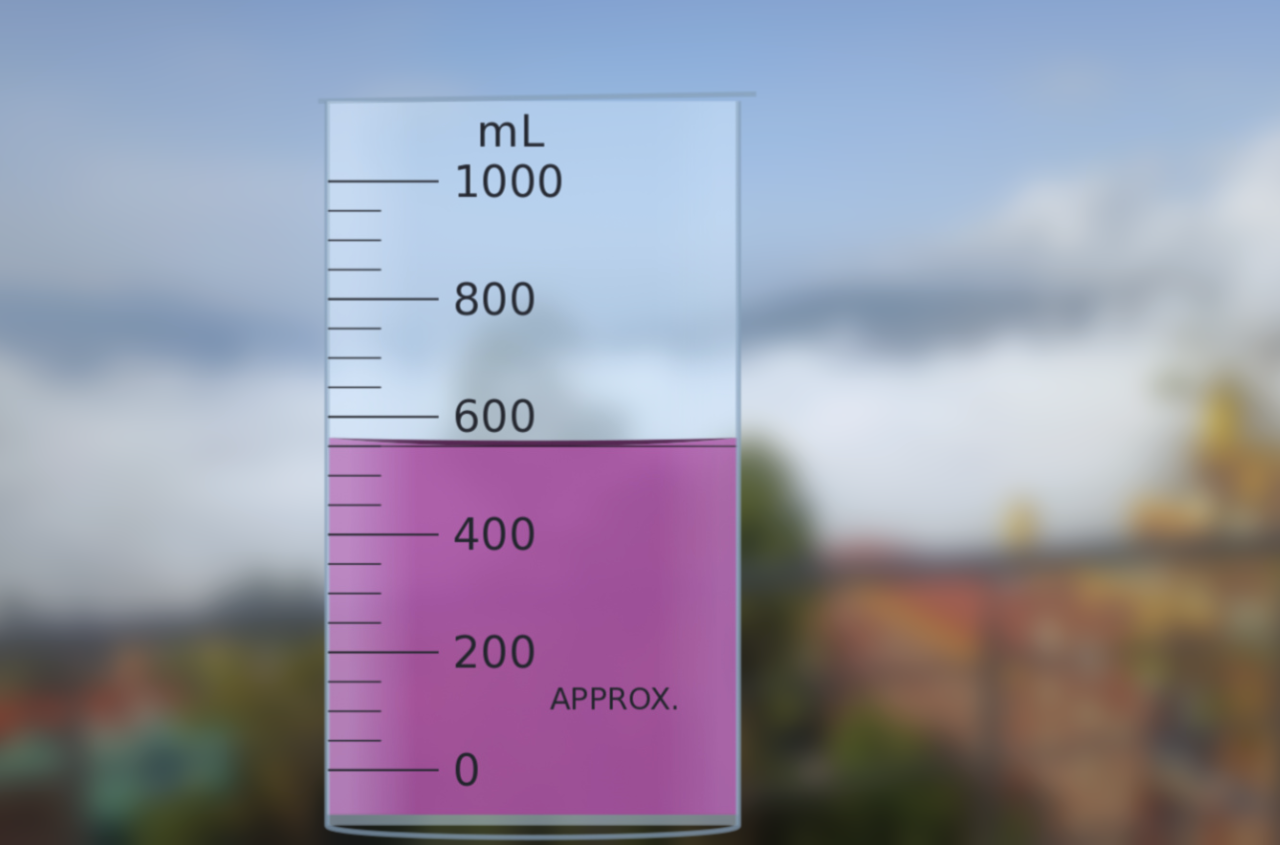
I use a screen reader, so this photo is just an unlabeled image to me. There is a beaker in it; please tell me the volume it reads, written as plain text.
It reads 550 mL
